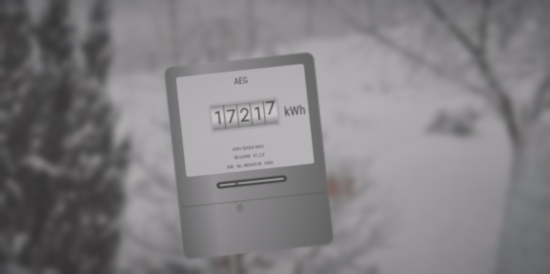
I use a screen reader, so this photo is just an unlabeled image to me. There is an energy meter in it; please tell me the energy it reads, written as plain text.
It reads 17217 kWh
